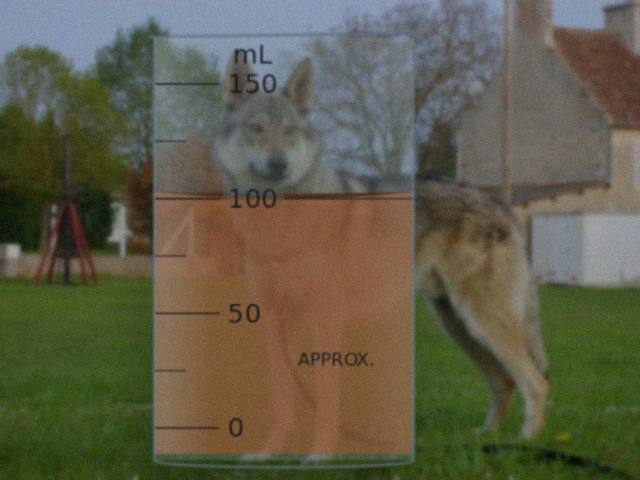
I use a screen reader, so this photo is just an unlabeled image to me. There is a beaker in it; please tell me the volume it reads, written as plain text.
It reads 100 mL
